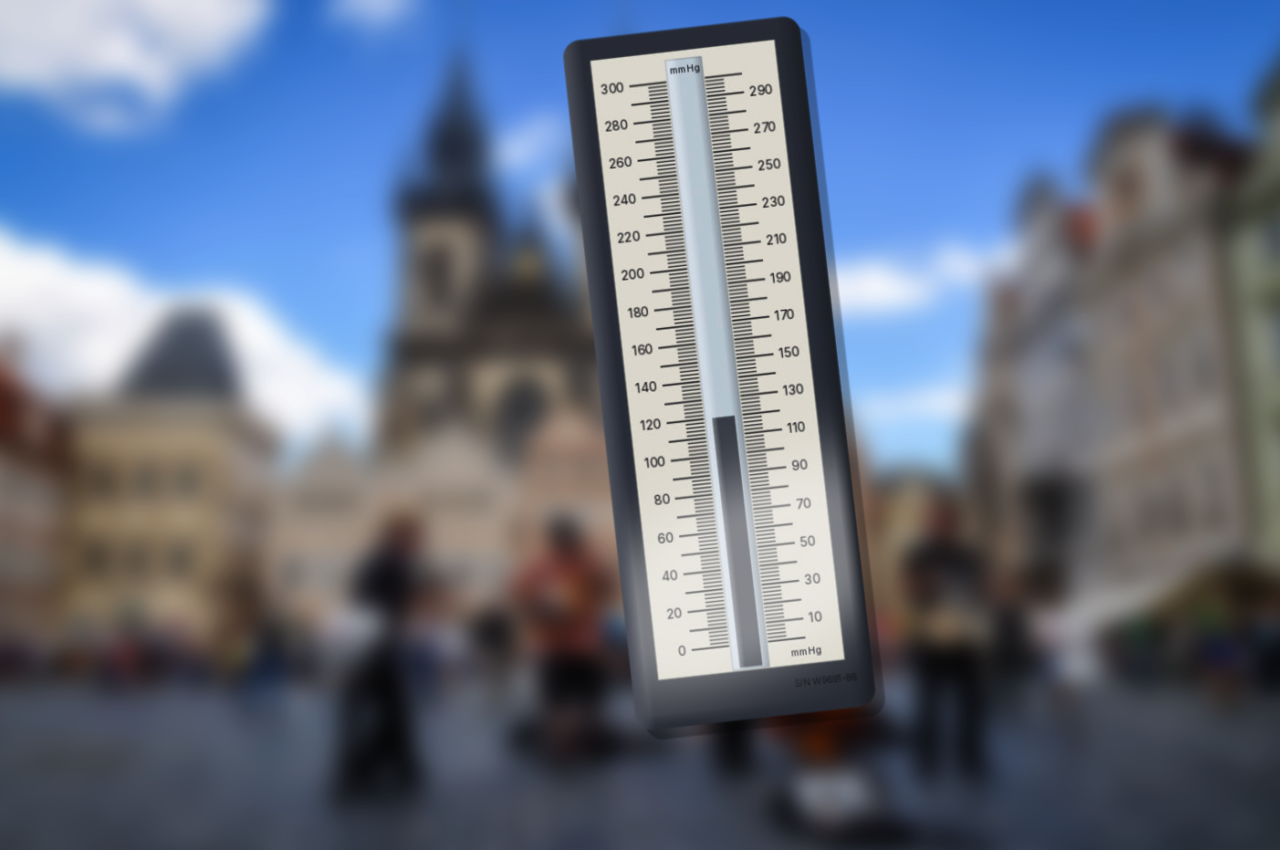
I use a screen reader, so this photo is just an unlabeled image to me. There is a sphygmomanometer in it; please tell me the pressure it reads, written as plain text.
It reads 120 mmHg
